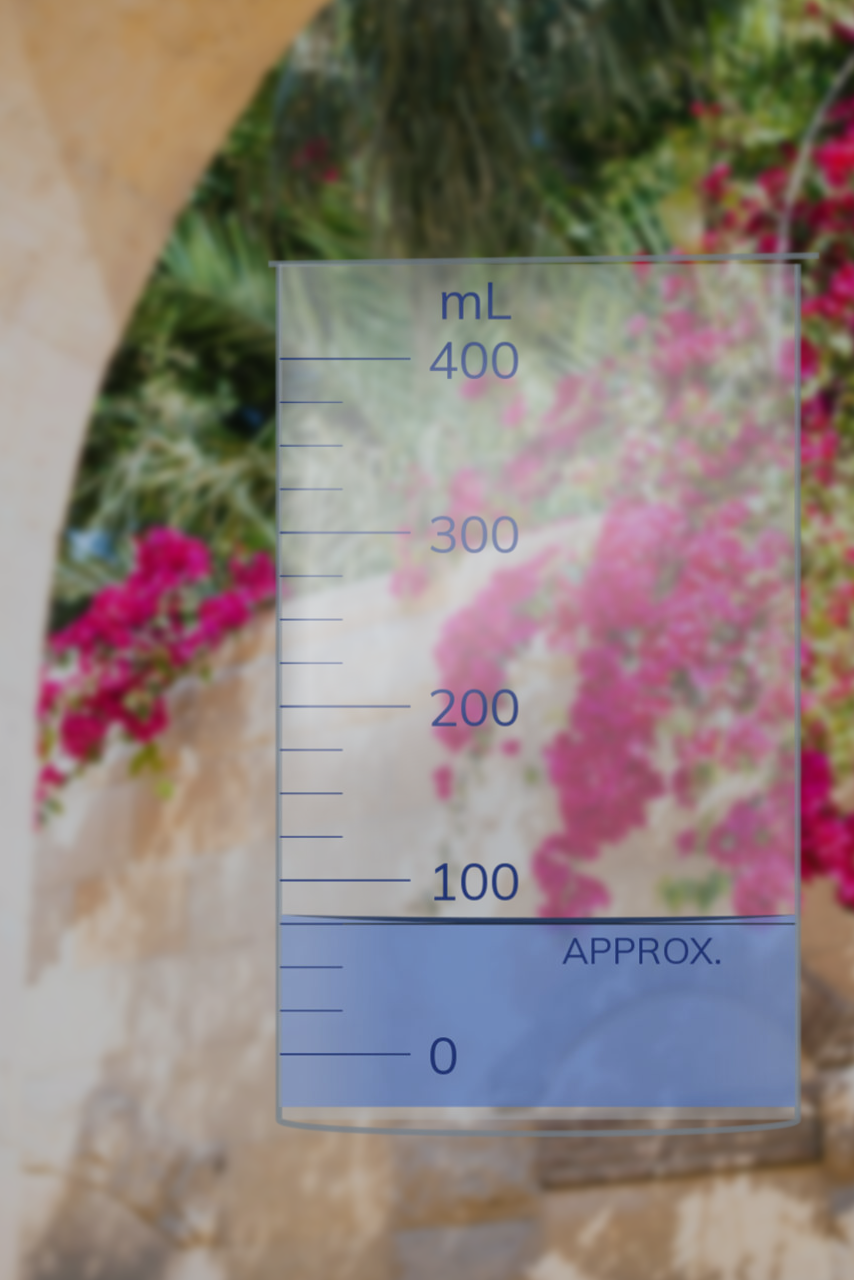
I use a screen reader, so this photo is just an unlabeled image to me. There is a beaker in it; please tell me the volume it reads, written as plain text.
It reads 75 mL
